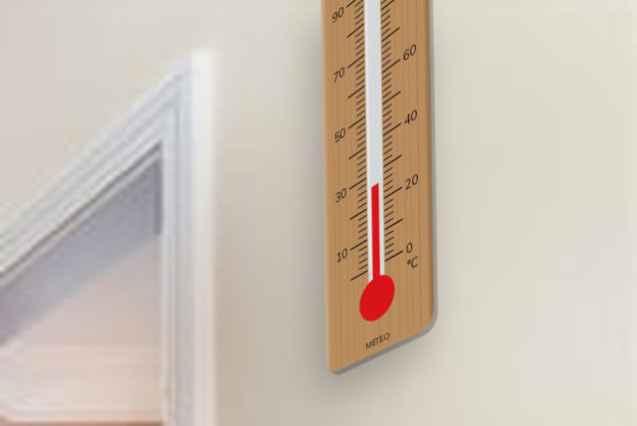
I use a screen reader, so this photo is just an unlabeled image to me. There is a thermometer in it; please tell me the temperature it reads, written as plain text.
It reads 26 °C
